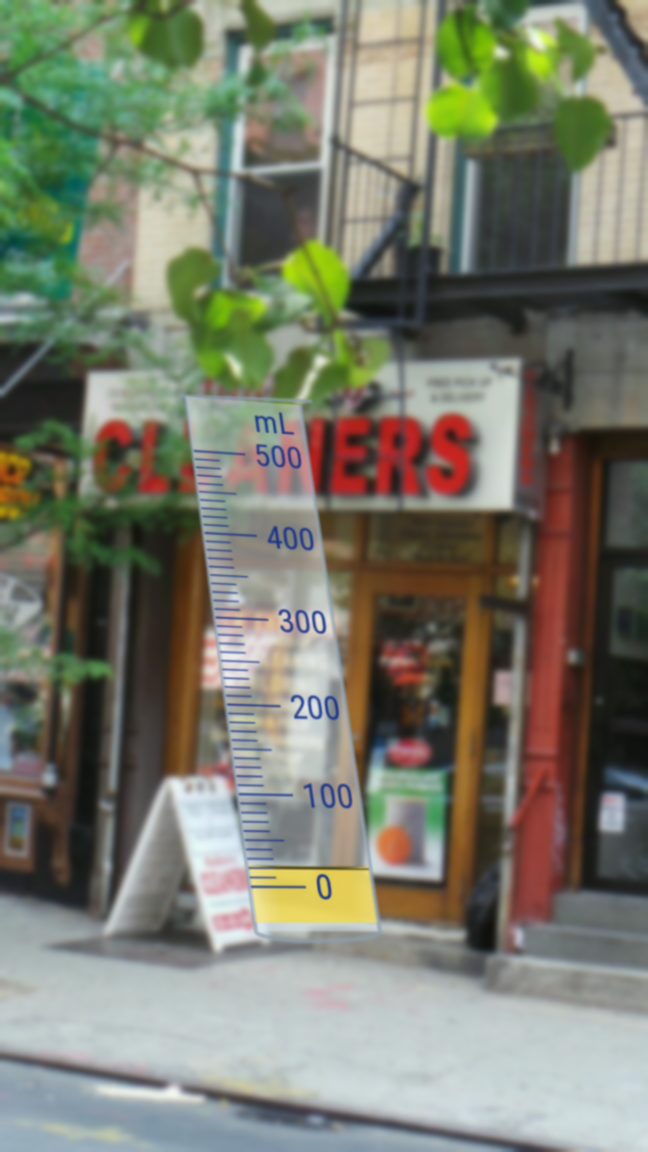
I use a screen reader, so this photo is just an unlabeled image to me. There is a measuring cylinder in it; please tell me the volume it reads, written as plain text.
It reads 20 mL
